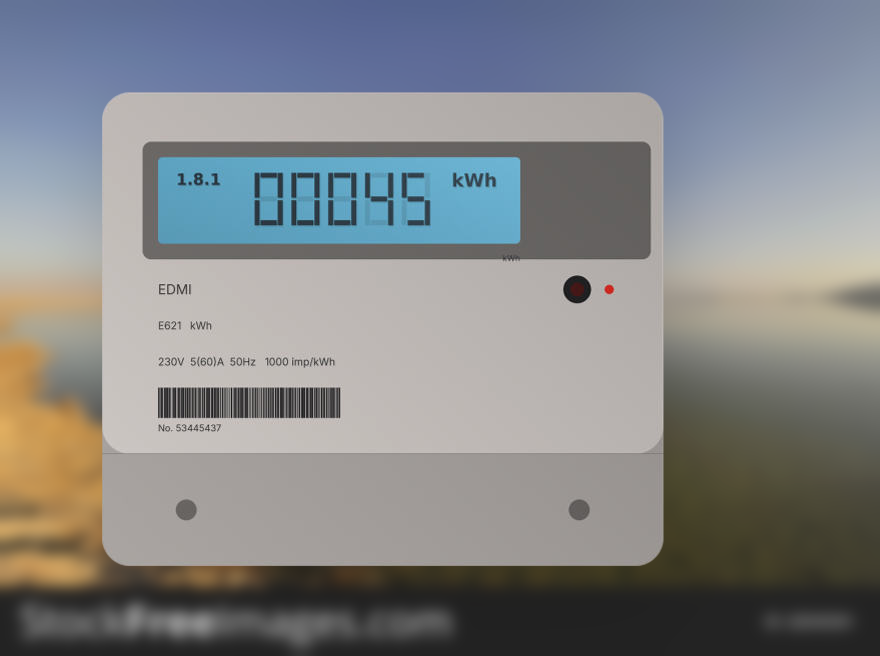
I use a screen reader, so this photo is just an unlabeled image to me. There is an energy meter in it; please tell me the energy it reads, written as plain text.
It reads 45 kWh
